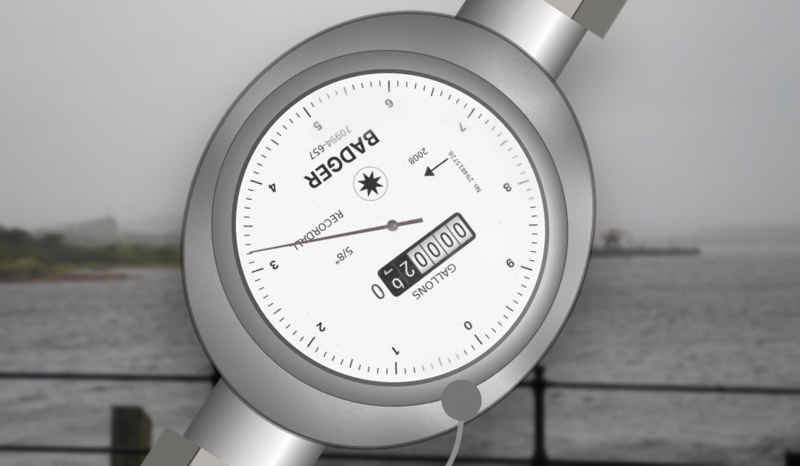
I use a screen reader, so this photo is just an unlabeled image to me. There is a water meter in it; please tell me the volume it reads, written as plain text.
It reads 263.2 gal
